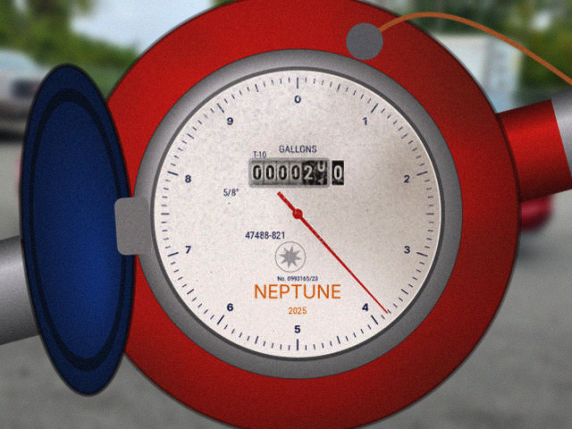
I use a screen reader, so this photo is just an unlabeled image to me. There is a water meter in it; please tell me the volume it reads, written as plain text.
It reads 203.8 gal
